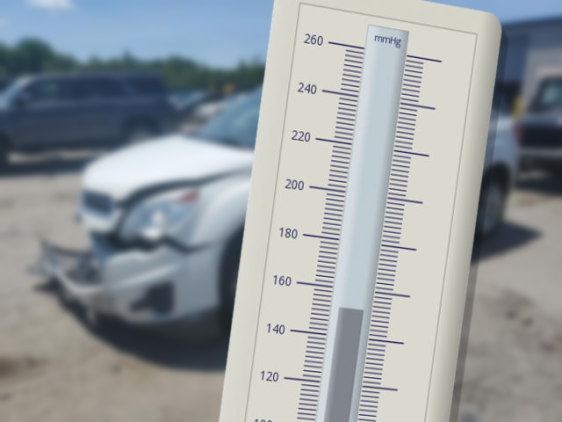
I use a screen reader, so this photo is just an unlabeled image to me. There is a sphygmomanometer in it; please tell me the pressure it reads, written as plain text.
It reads 152 mmHg
